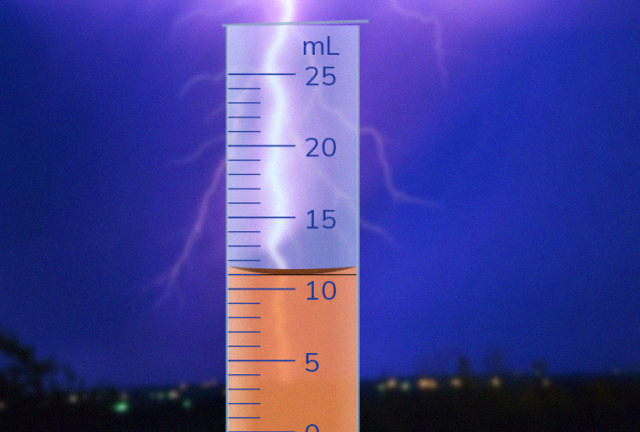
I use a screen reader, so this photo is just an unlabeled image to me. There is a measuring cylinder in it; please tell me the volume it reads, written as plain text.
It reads 11 mL
